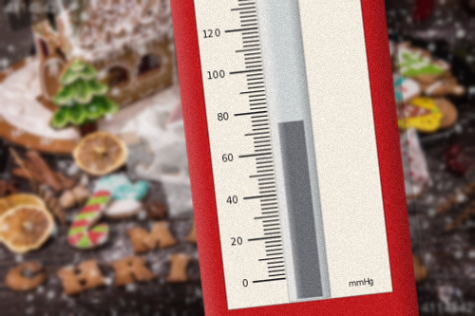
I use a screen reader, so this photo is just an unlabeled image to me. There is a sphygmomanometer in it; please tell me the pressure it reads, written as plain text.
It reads 74 mmHg
